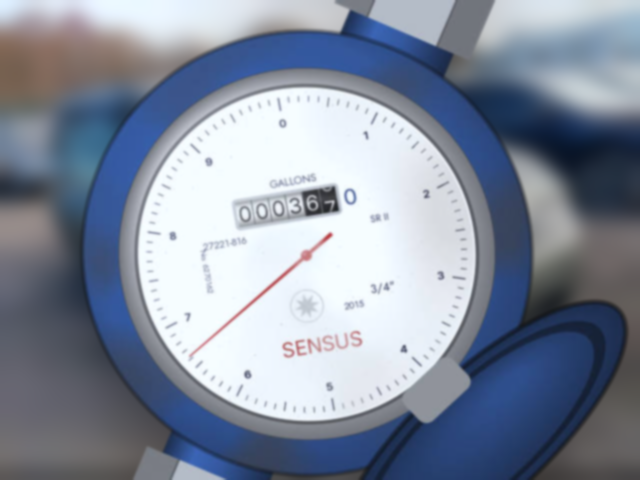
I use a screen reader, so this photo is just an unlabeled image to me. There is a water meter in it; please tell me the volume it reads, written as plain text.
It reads 3666.6 gal
